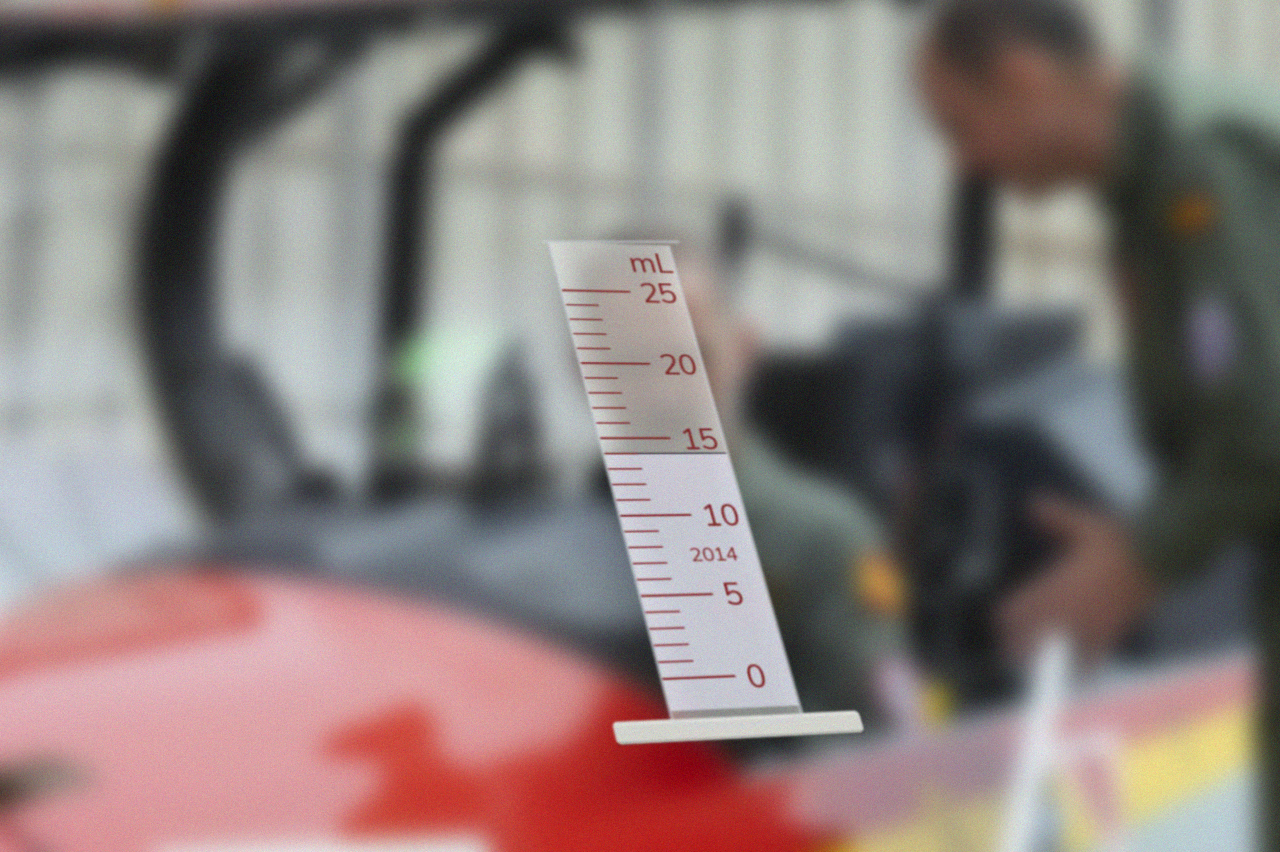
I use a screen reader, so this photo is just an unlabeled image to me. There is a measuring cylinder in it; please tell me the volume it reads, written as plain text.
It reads 14 mL
